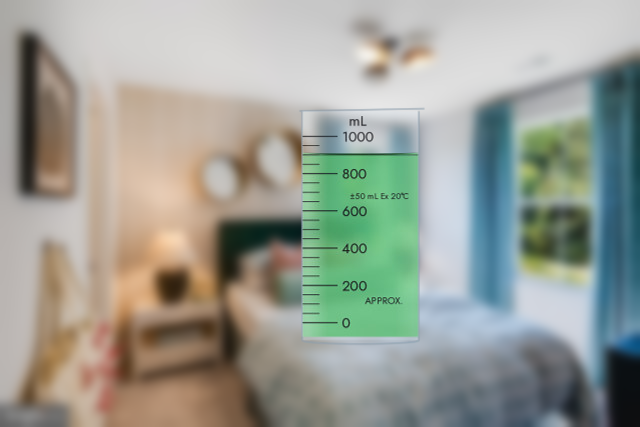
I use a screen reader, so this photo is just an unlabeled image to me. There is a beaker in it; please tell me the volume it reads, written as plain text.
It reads 900 mL
